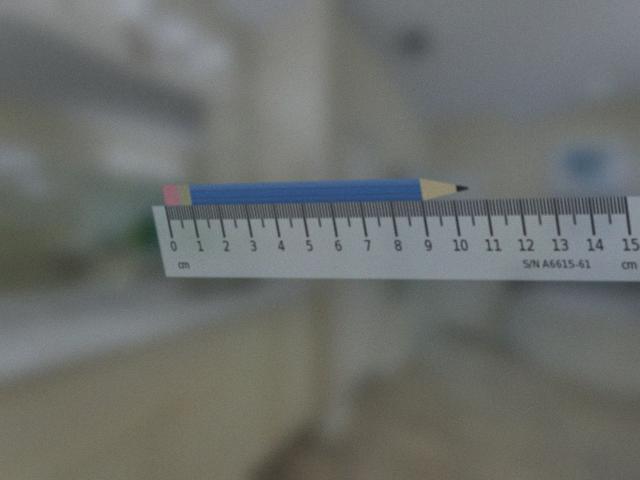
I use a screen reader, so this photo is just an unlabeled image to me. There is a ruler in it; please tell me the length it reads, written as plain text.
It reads 10.5 cm
